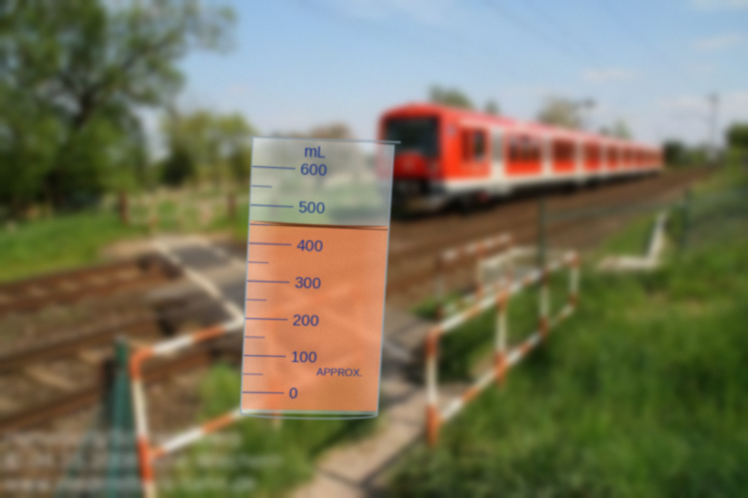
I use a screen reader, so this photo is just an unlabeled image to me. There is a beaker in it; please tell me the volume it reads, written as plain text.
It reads 450 mL
